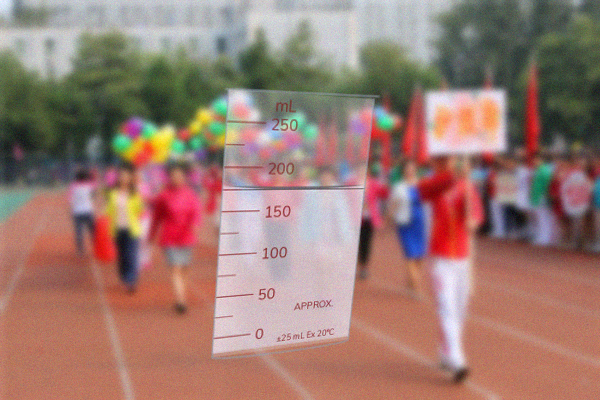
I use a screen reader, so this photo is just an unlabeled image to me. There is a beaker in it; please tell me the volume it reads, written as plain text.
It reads 175 mL
